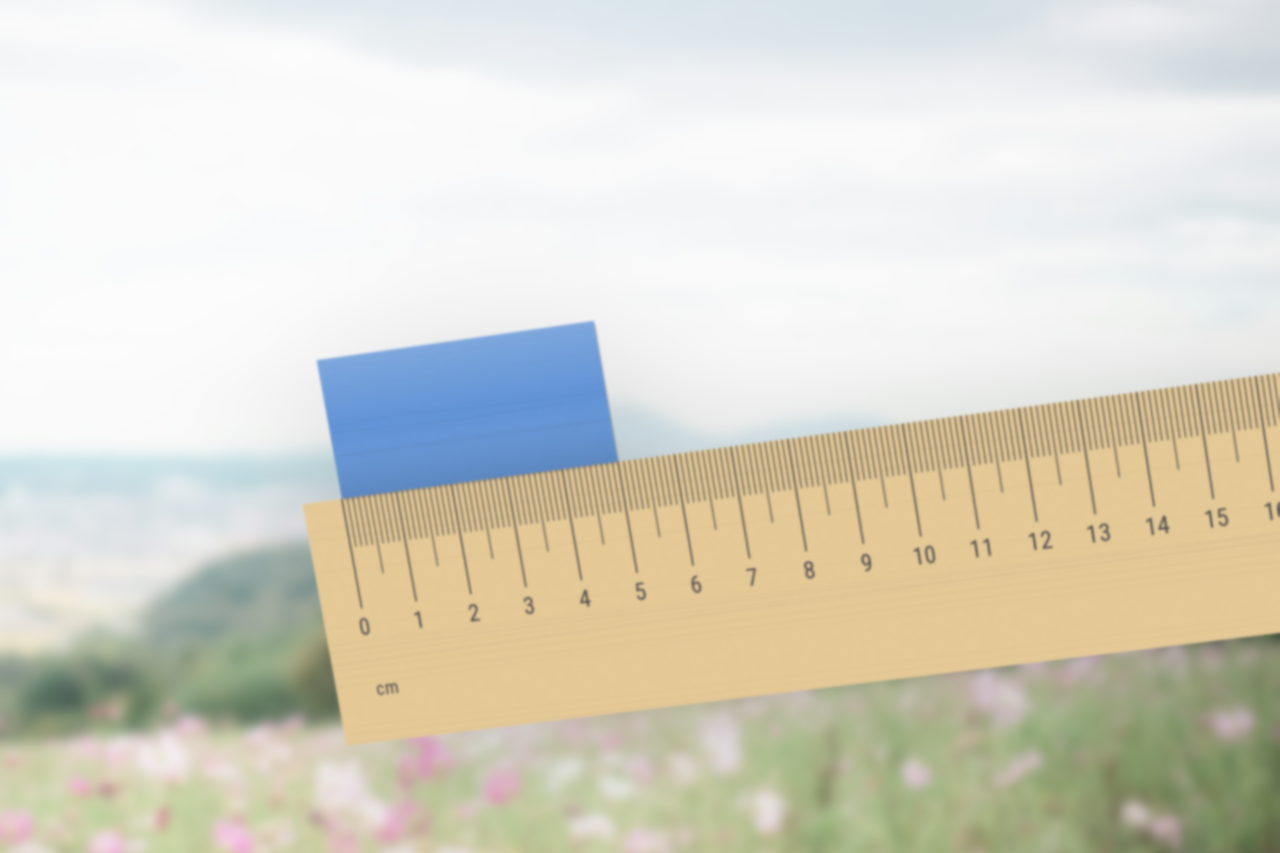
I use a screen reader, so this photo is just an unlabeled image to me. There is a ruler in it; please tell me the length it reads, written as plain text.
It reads 5 cm
